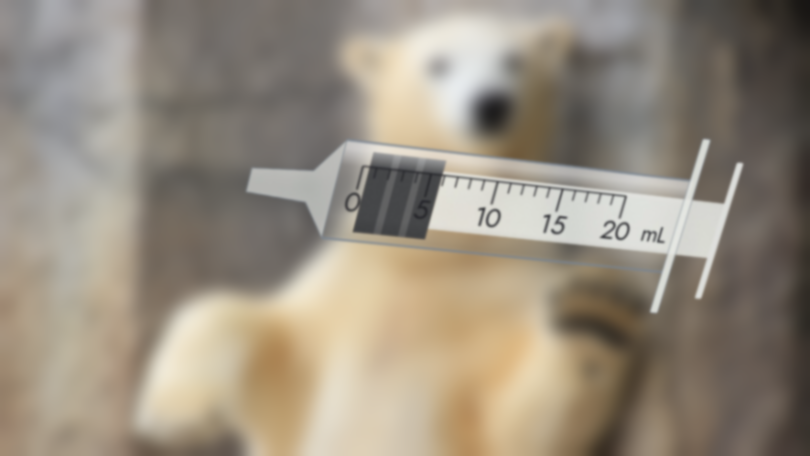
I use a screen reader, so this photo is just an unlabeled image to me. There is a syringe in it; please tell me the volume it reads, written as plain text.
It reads 0.5 mL
